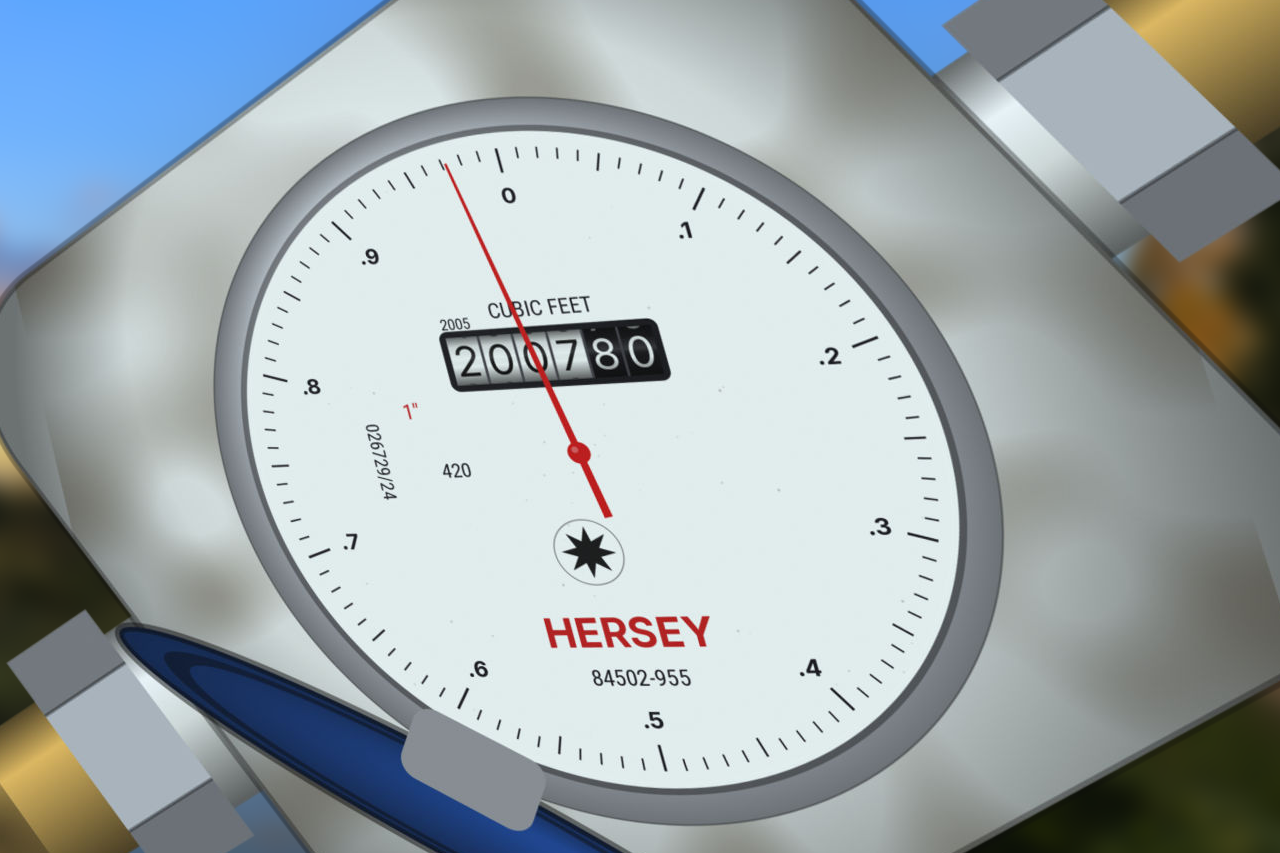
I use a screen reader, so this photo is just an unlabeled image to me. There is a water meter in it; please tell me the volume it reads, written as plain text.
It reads 200779.97 ft³
